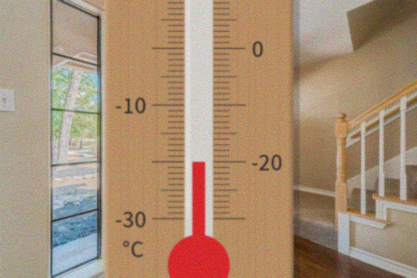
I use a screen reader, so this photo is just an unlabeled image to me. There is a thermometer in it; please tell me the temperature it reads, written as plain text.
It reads -20 °C
